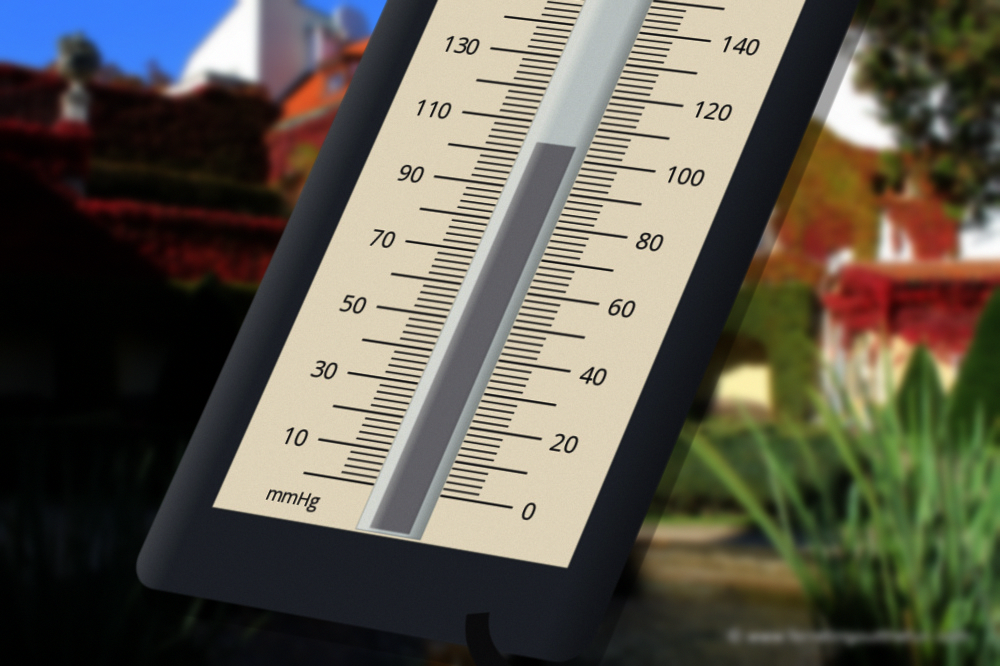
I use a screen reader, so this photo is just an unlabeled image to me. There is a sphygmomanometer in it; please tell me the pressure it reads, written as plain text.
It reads 104 mmHg
